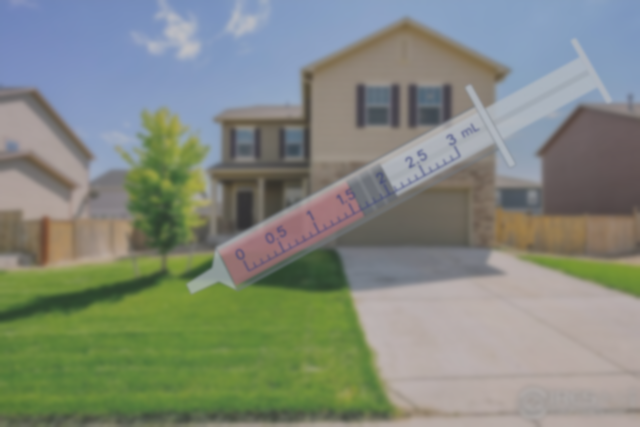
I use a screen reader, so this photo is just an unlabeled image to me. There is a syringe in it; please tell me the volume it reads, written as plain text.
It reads 1.6 mL
